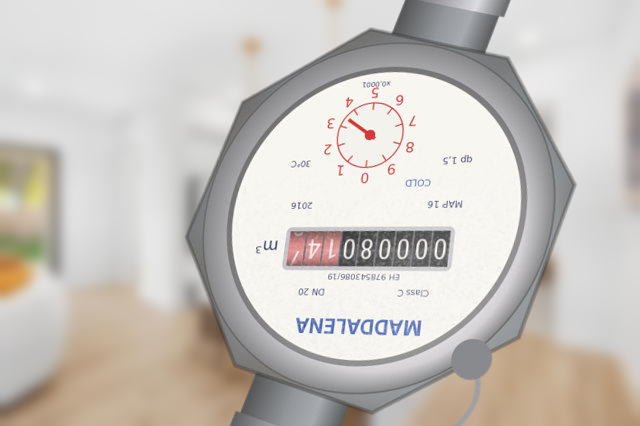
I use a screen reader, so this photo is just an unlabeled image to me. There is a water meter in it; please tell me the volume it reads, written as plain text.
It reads 80.1473 m³
